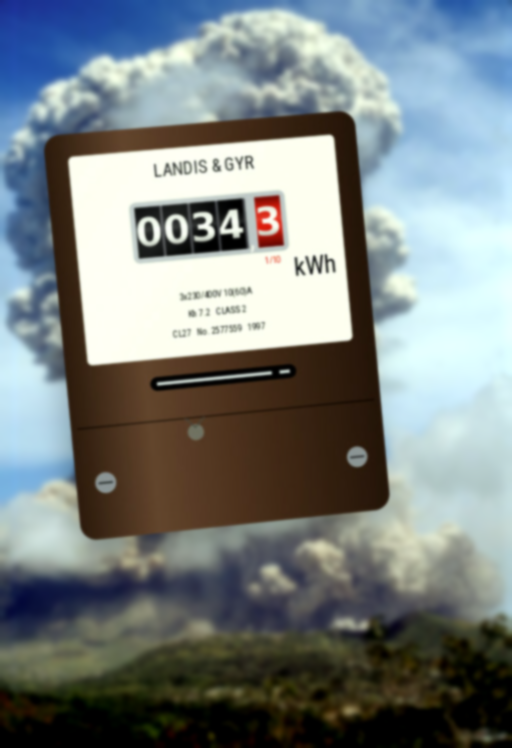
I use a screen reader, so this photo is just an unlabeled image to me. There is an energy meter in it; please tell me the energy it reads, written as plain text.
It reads 34.3 kWh
